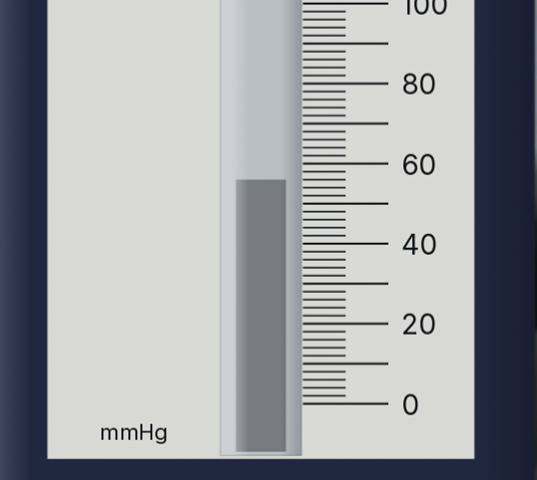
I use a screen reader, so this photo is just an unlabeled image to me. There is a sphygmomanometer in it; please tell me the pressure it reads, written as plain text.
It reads 56 mmHg
